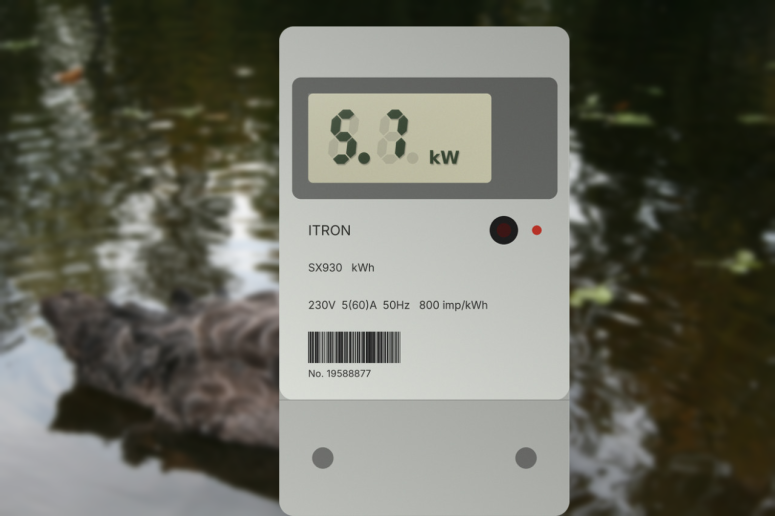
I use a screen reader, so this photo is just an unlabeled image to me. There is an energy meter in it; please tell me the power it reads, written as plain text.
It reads 5.7 kW
